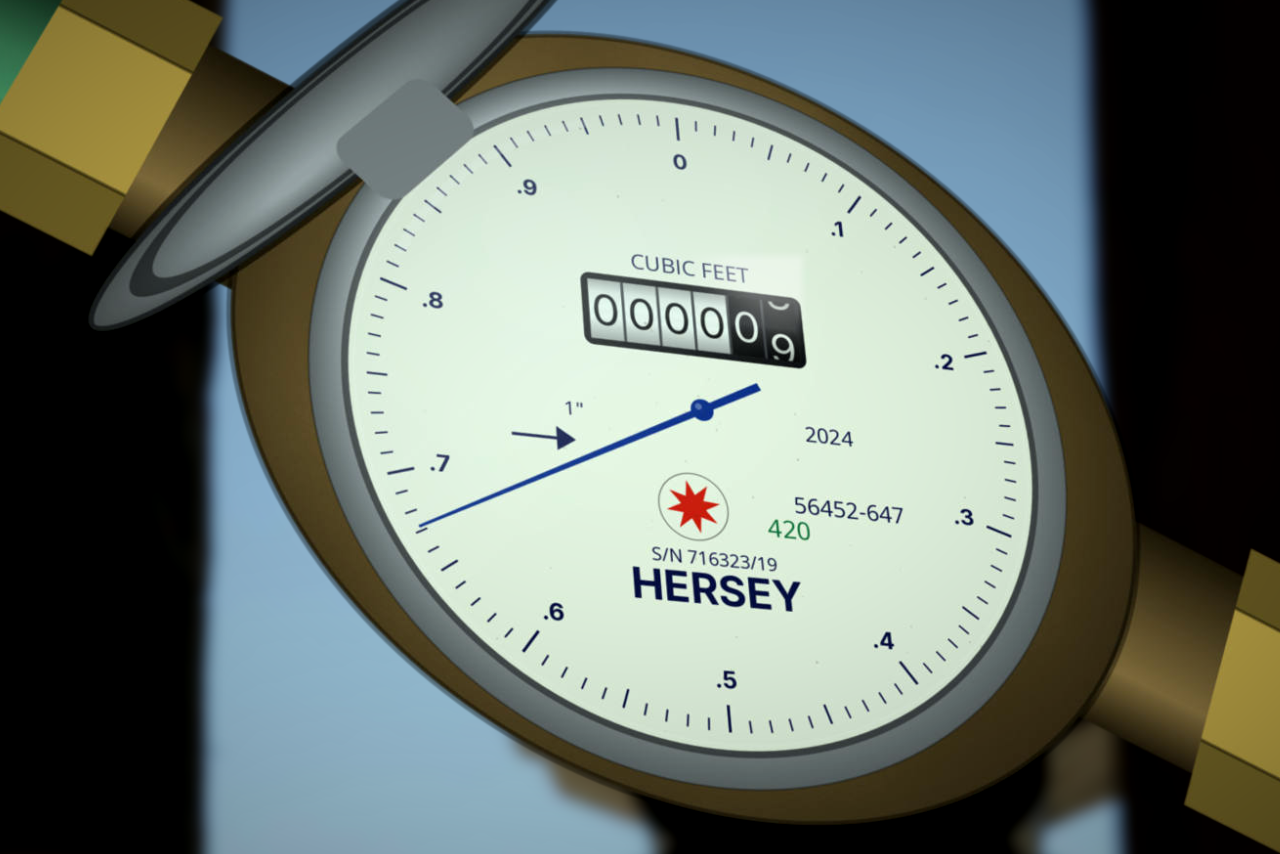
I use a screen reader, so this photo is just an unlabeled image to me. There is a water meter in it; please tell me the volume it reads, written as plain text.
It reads 8.67 ft³
